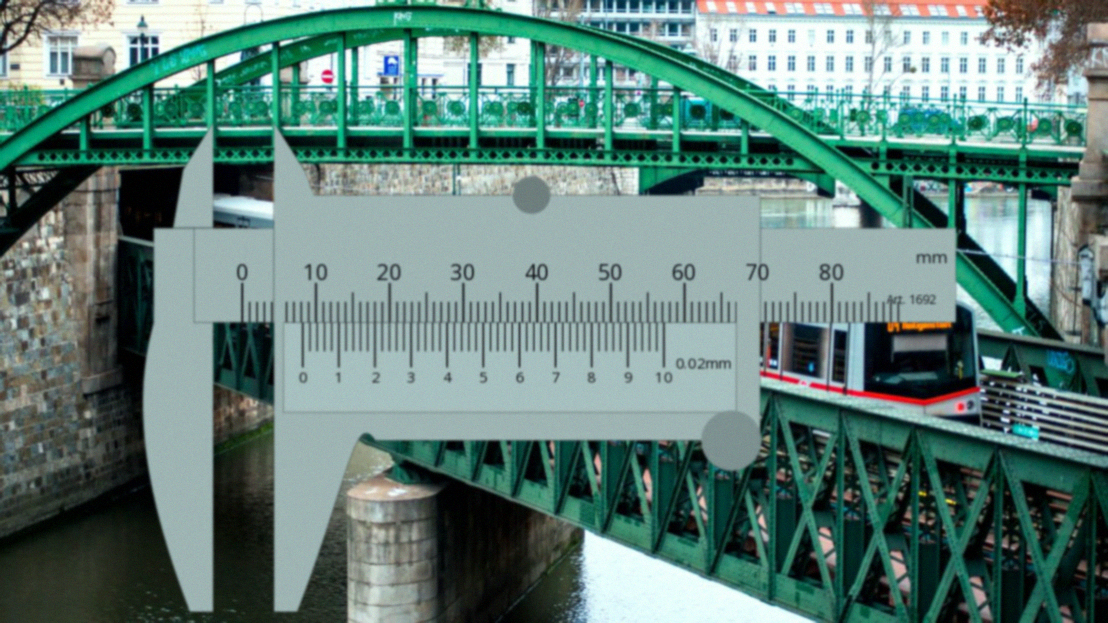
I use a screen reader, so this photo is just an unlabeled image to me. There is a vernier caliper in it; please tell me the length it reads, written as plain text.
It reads 8.2 mm
